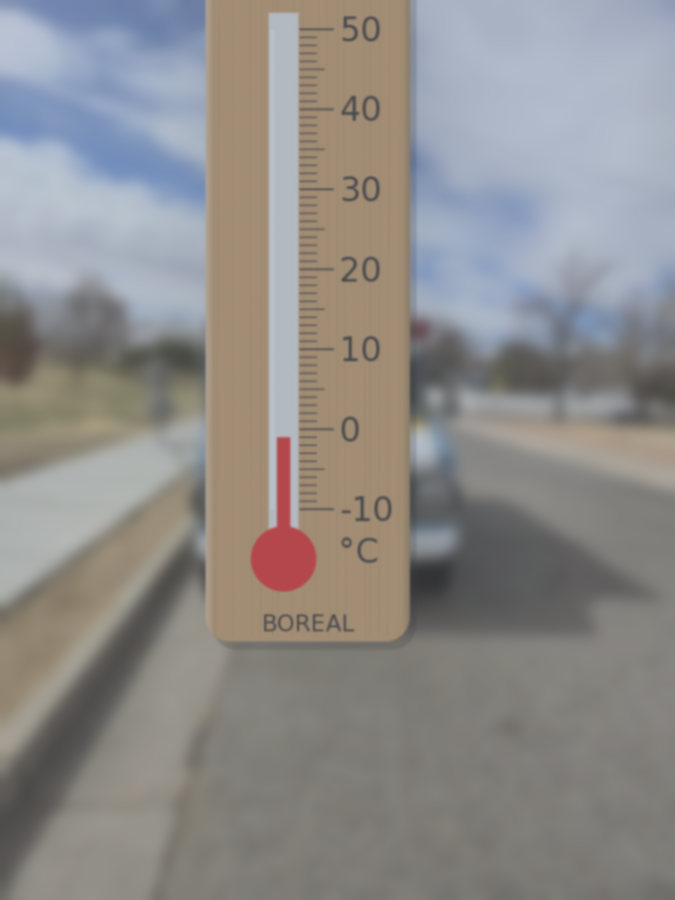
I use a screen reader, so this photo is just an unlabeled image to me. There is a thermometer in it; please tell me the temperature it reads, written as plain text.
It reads -1 °C
